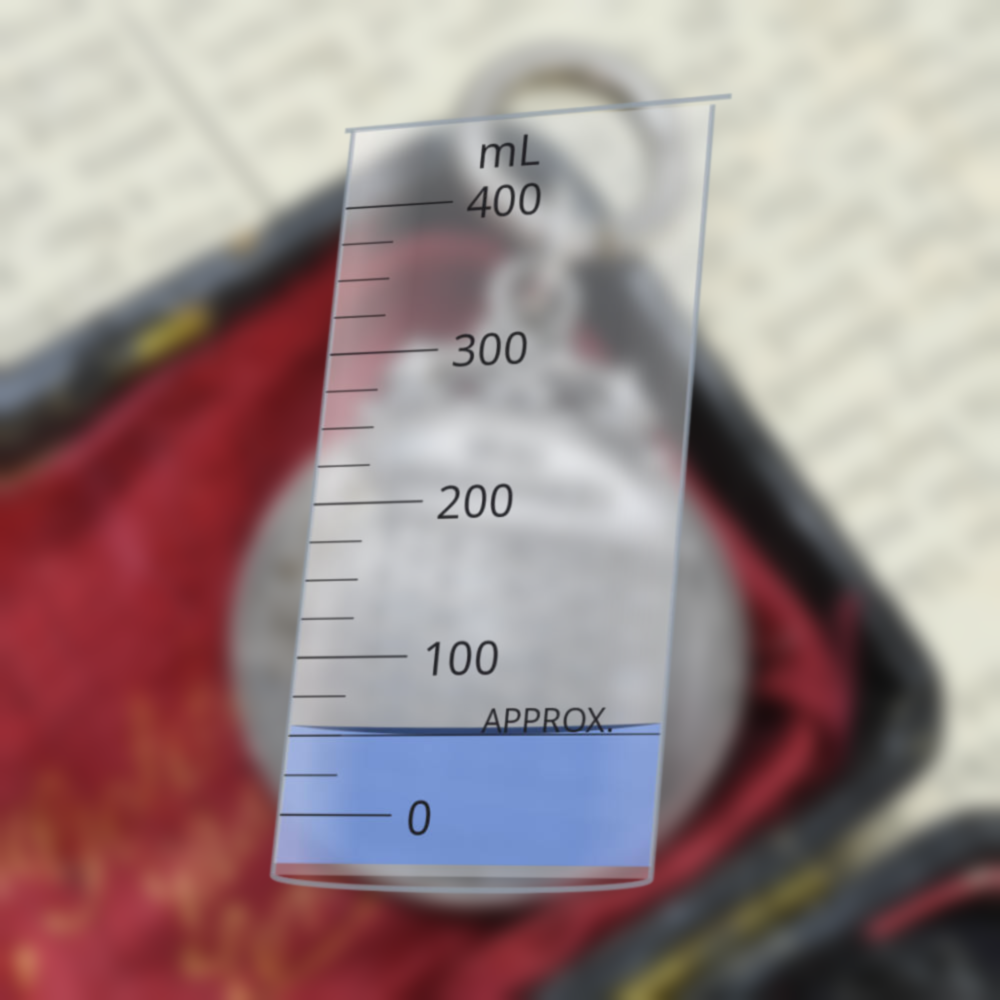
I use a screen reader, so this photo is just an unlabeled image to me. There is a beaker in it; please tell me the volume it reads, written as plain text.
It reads 50 mL
